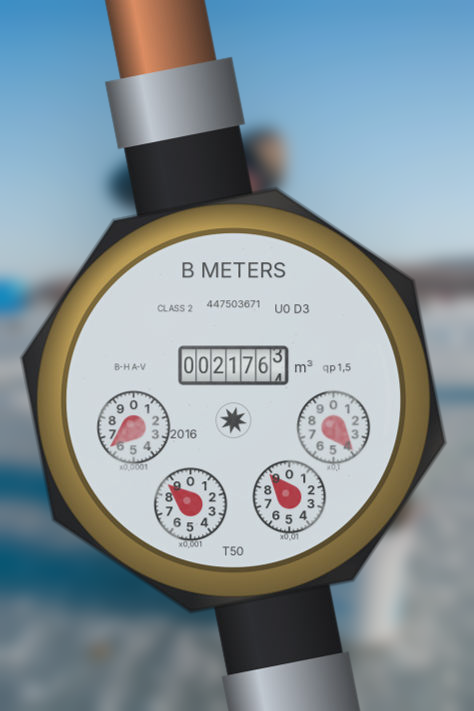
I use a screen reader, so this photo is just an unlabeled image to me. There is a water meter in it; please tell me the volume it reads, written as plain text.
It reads 21763.3886 m³
